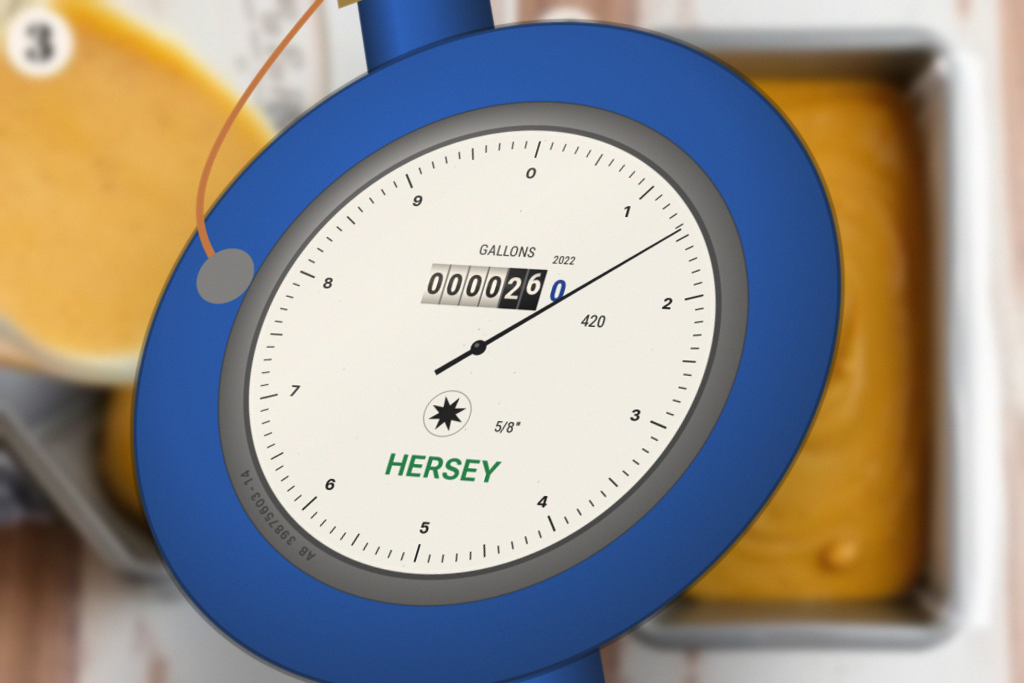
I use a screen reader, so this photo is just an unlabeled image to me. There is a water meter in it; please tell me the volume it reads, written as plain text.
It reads 261.4 gal
